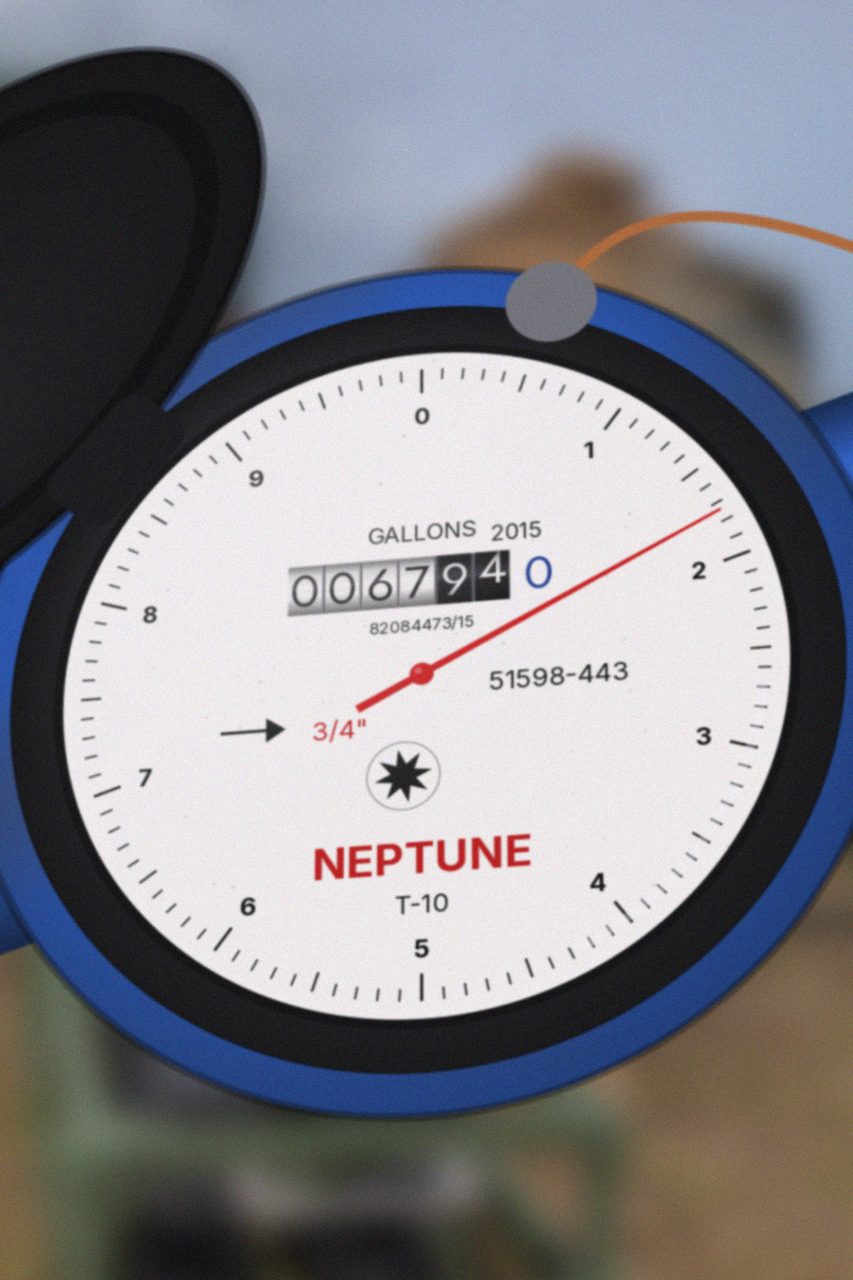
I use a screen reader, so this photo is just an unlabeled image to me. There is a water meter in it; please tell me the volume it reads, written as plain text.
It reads 67941.7 gal
